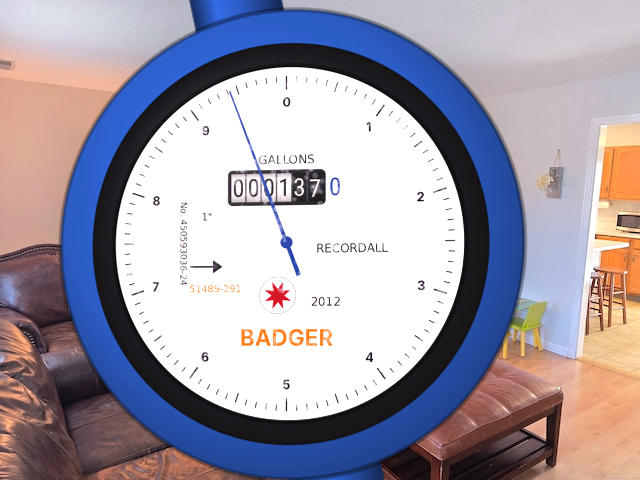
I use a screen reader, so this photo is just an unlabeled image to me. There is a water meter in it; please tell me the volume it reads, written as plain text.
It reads 1369.4 gal
